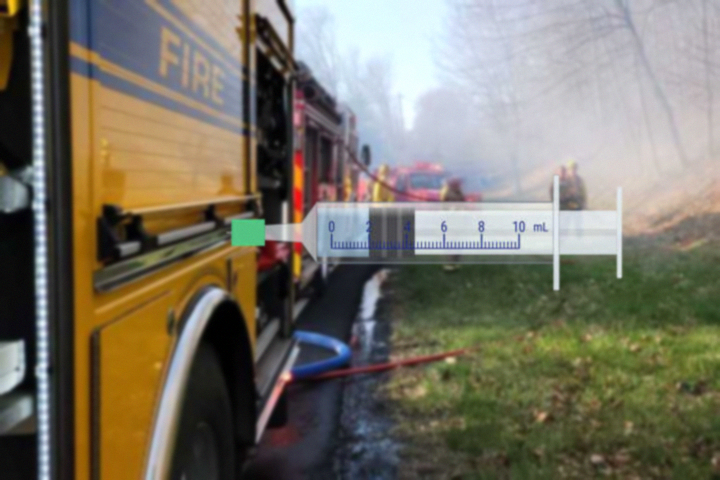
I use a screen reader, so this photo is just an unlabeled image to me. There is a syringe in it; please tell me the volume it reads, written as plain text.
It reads 2 mL
